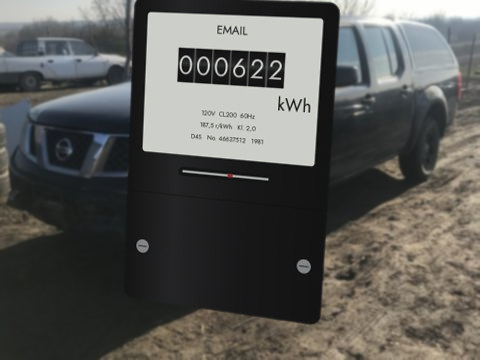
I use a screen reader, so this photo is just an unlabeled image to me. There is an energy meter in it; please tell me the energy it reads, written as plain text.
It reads 622 kWh
